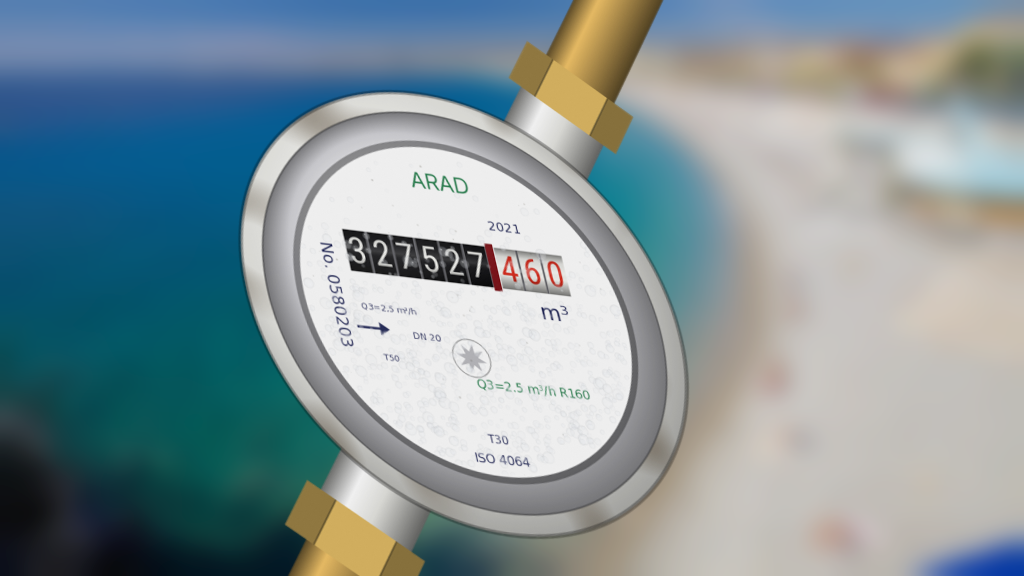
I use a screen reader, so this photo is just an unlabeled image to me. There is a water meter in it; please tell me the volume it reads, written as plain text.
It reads 327527.460 m³
